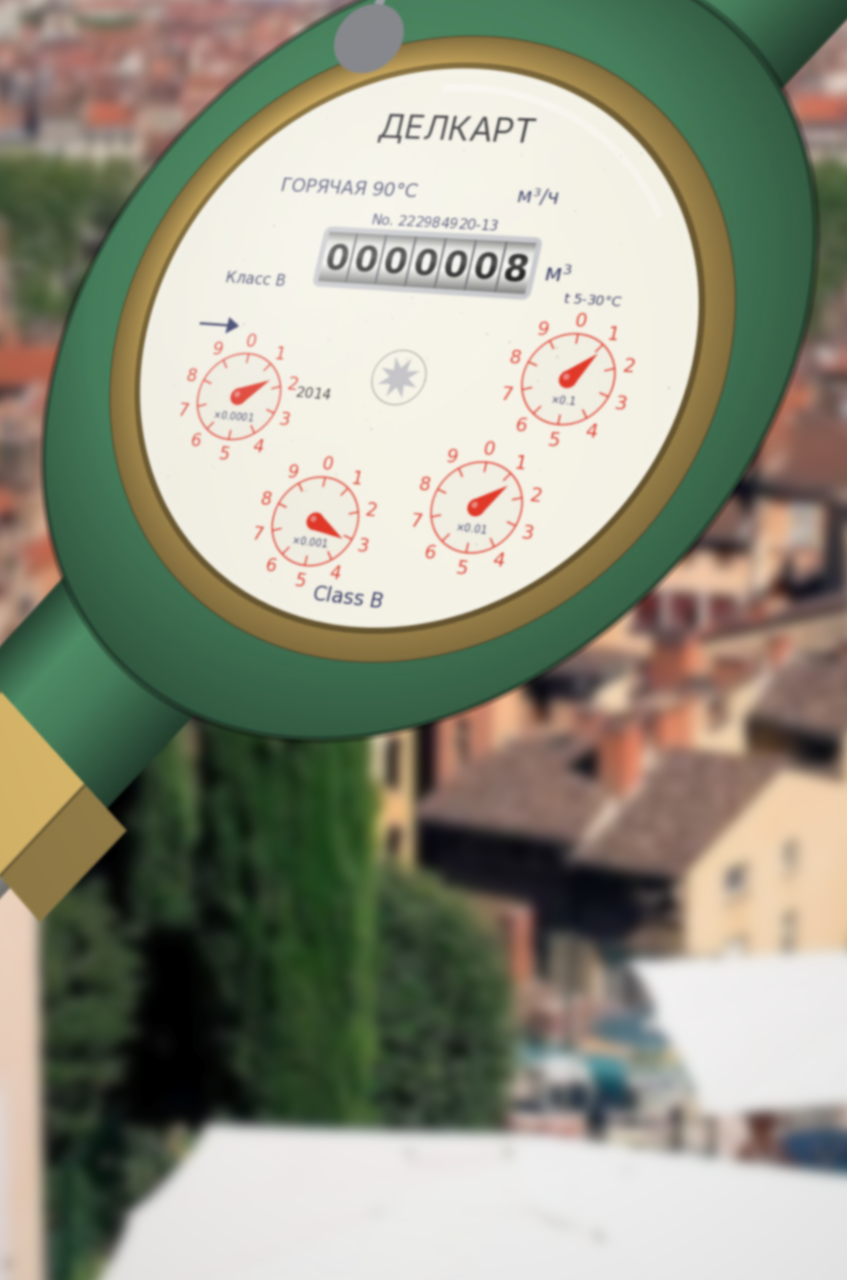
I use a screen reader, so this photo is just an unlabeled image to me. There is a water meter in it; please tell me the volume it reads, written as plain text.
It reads 8.1131 m³
